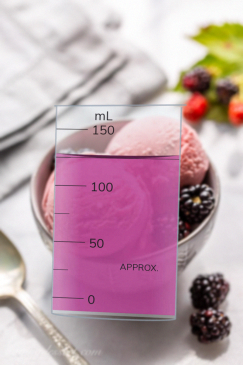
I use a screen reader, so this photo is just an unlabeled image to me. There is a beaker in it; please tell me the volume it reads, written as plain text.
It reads 125 mL
